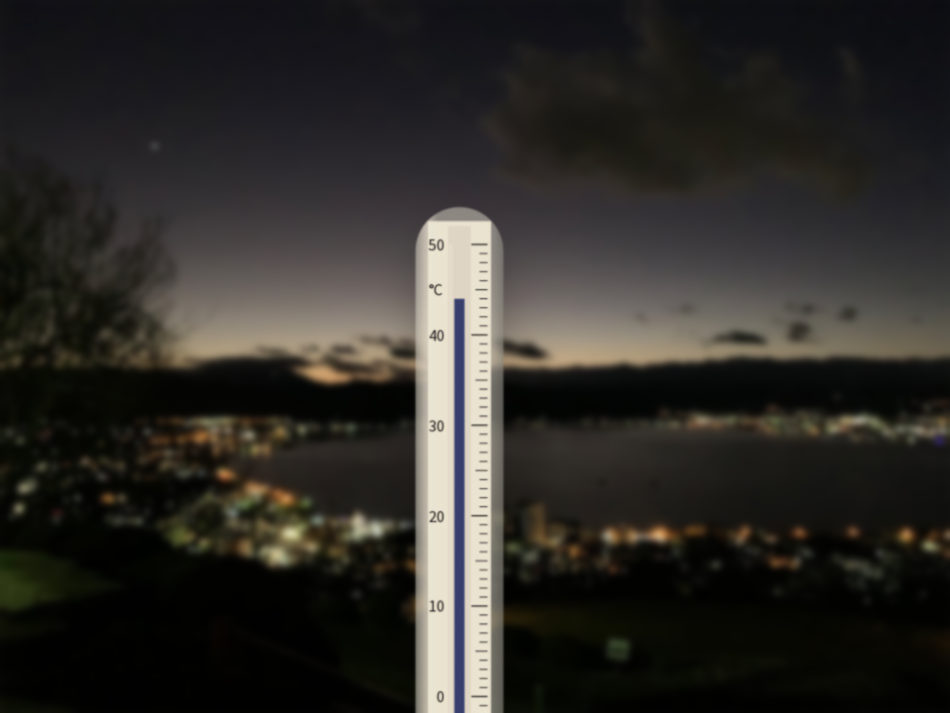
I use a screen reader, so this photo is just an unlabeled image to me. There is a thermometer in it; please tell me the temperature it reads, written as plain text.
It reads 44 °C
